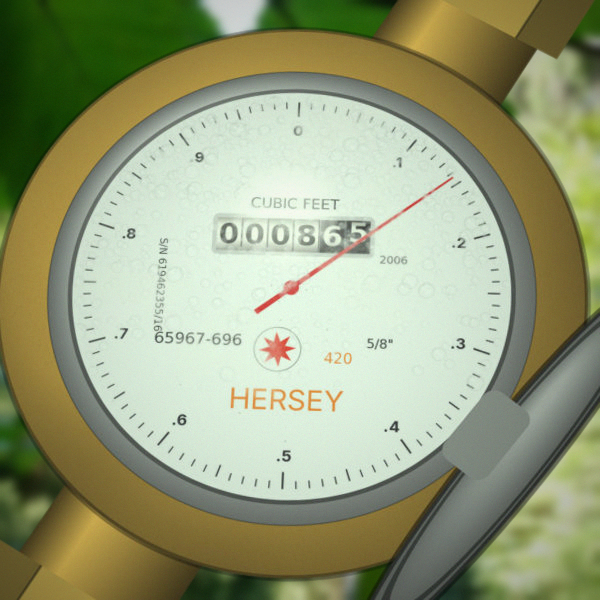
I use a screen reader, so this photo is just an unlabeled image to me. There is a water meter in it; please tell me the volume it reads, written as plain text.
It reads 865.14 ft³
